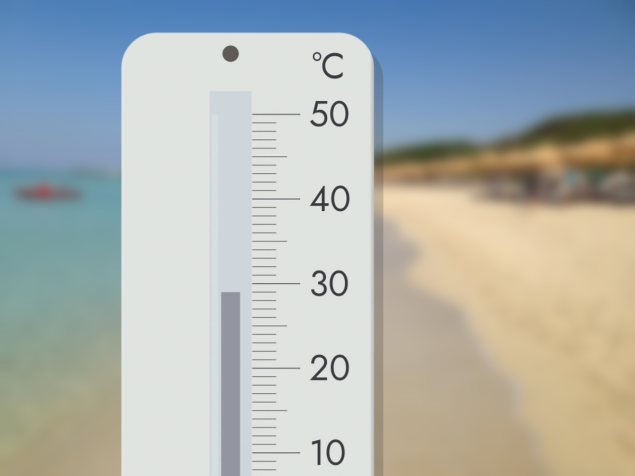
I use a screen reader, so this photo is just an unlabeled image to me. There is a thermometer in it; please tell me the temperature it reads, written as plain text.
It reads 29 °C
